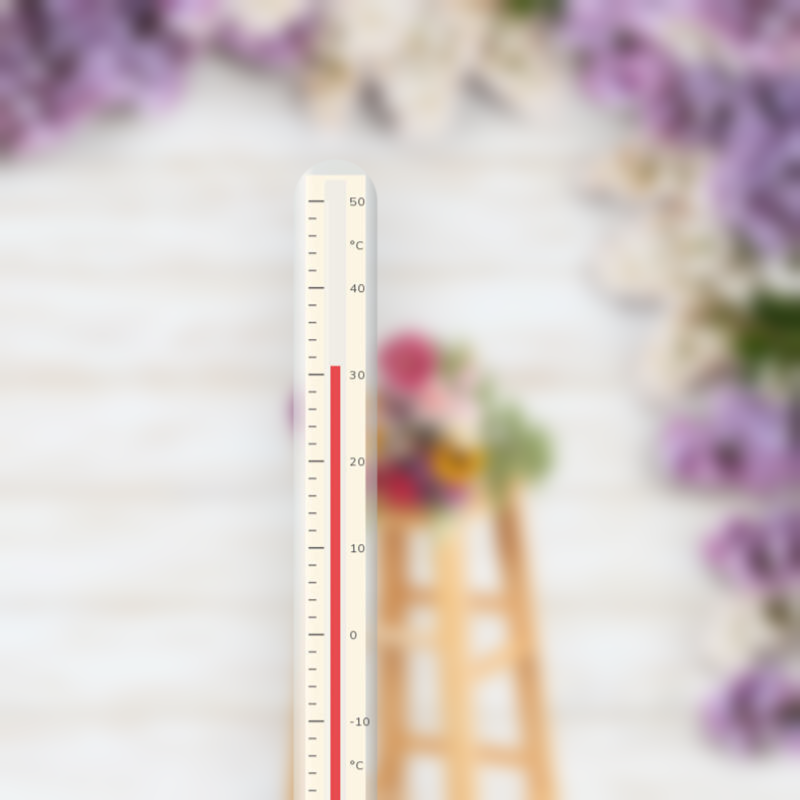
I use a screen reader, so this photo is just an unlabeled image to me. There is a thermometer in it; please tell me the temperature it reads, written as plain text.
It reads 31 °C
